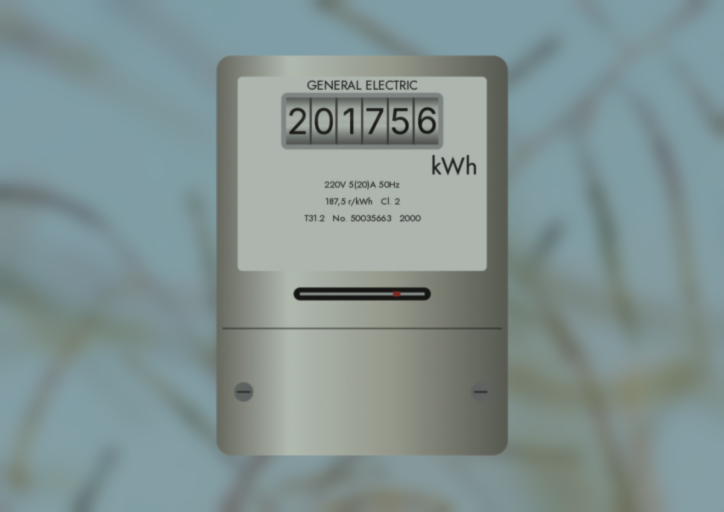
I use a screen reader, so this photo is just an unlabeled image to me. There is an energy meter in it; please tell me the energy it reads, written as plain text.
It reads 201756 kWh
